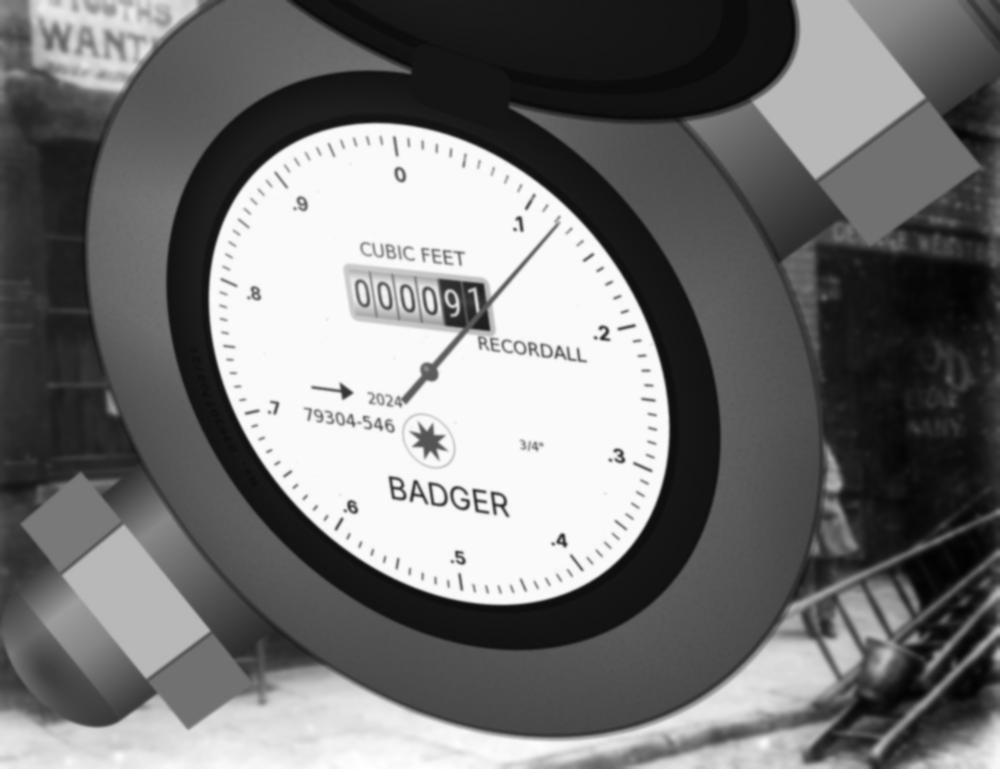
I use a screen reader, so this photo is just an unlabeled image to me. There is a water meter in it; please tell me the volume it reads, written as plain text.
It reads 91.12 ft³
